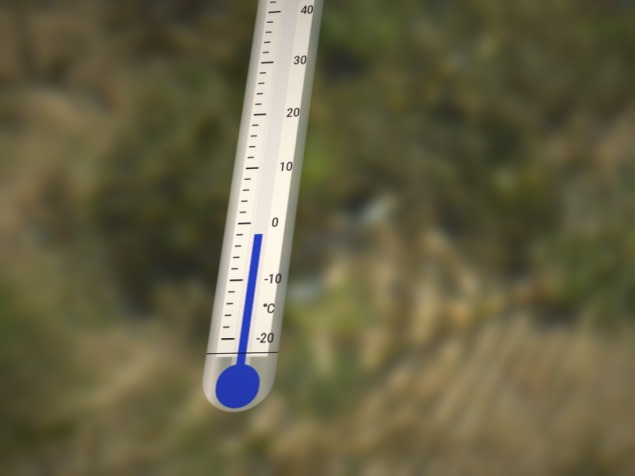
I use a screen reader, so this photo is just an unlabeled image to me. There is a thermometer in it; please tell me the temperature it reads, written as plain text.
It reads -2 °C
